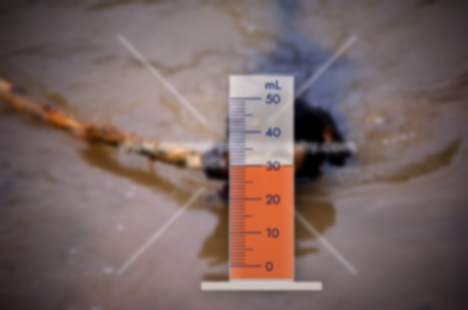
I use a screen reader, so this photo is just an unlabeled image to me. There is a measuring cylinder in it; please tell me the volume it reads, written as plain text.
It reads 30 mL
